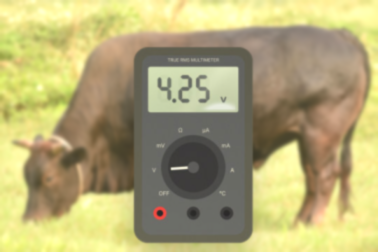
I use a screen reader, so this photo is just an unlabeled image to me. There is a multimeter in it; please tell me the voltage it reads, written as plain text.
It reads 4.25 V
